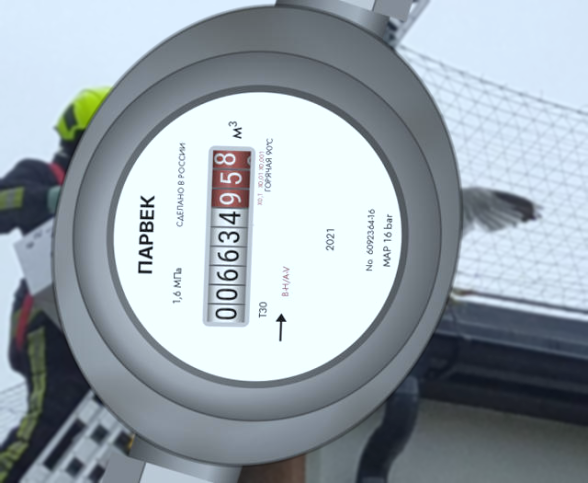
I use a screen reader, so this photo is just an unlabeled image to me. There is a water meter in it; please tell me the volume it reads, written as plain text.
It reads 6634.958 m³
